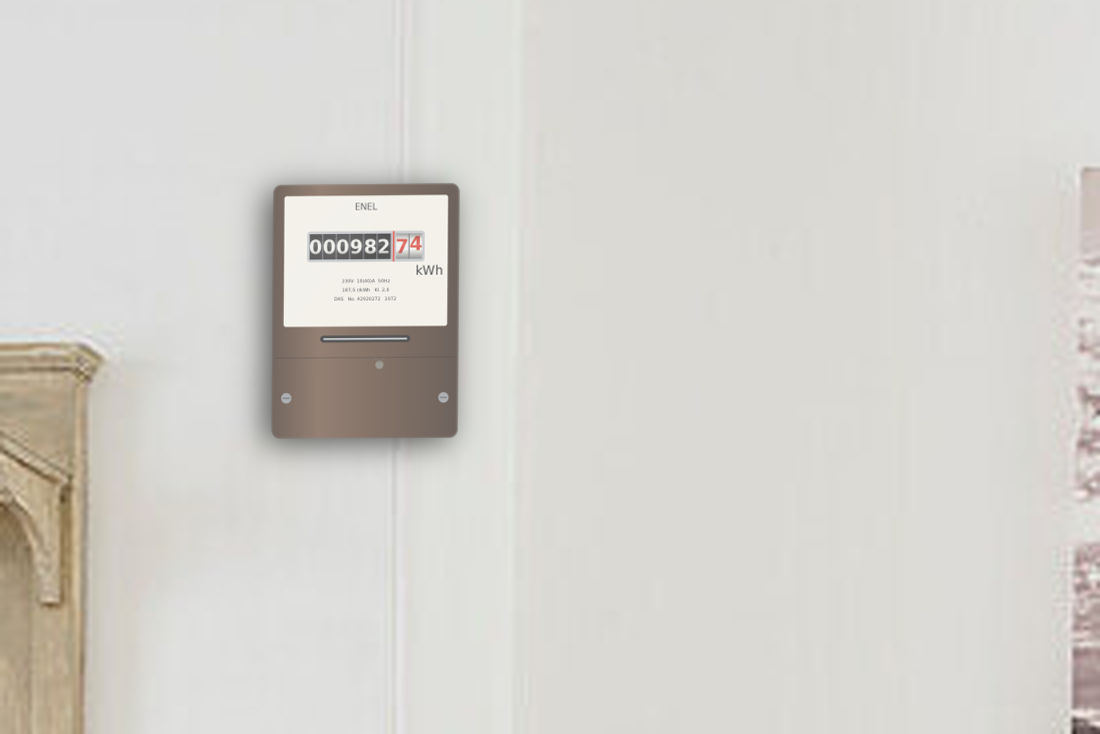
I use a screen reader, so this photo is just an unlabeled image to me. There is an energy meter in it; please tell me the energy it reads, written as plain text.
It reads 982.74 kWh
